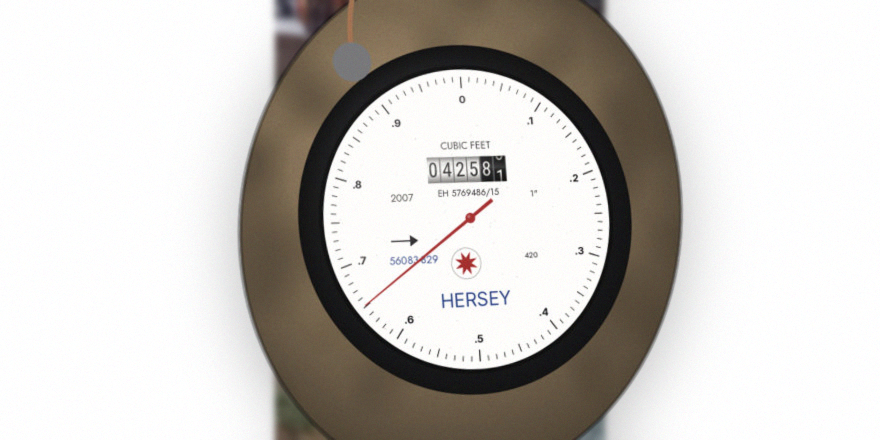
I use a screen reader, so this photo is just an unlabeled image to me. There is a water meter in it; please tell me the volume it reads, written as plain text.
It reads 42580.65 ft³
